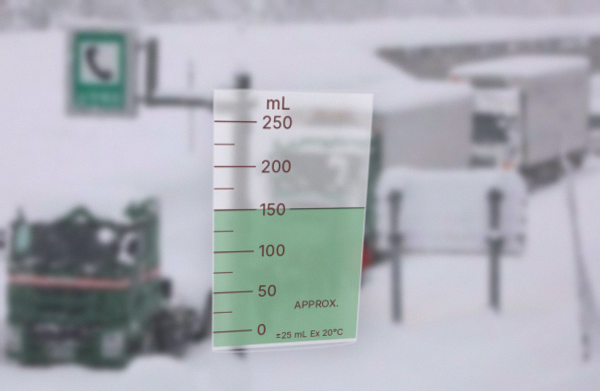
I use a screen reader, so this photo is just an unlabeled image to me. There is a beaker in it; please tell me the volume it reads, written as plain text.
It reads 150 mL
